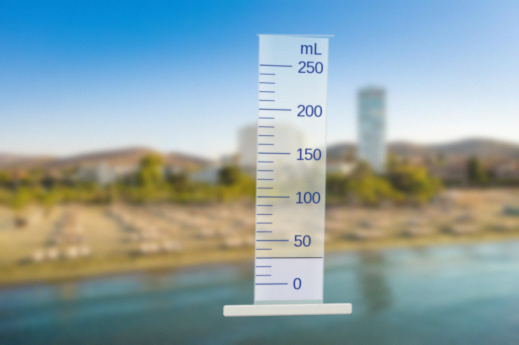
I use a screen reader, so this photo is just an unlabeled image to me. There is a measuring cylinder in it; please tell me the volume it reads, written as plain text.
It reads 30 mL
